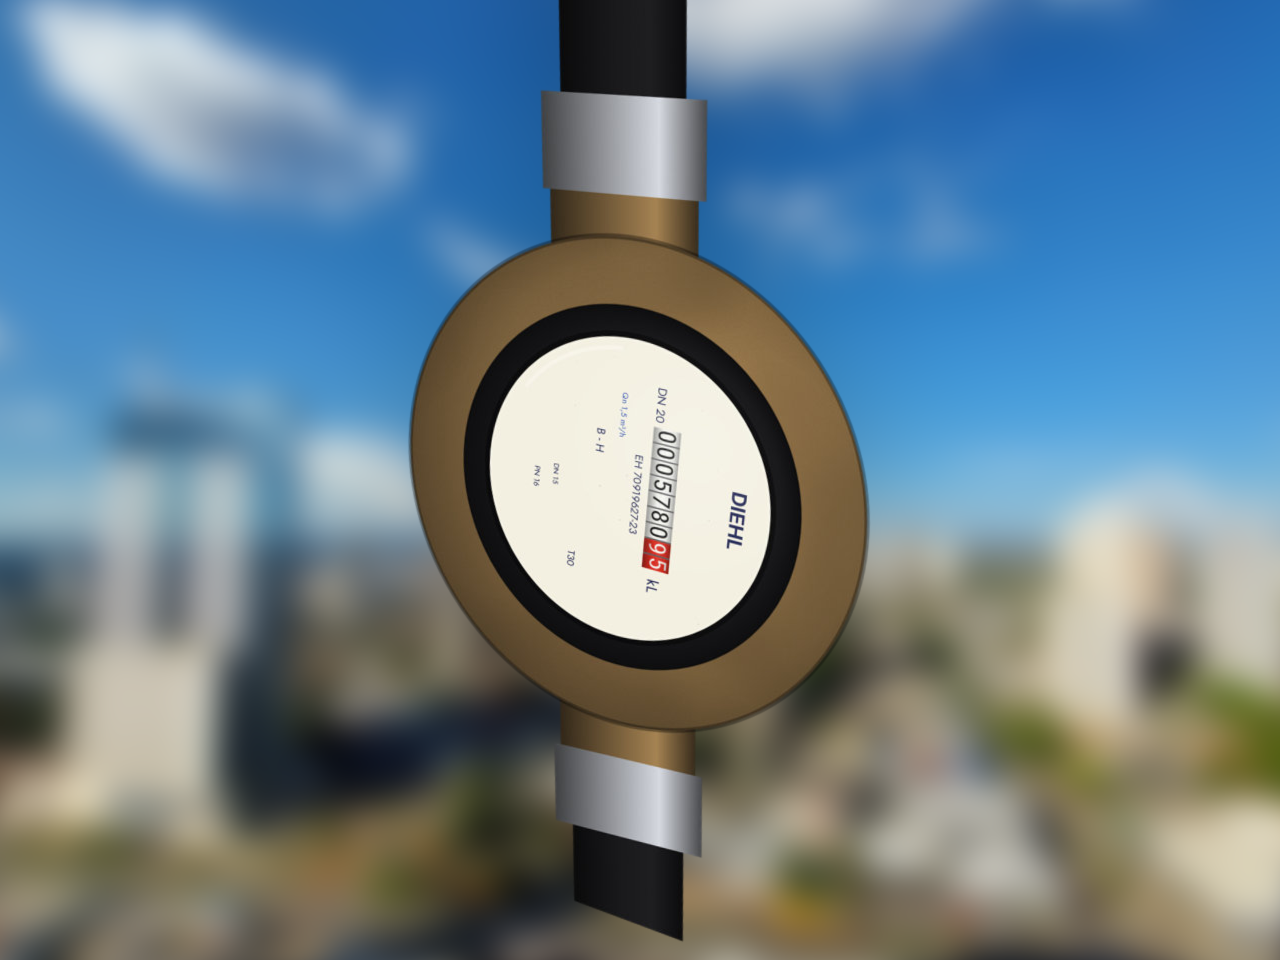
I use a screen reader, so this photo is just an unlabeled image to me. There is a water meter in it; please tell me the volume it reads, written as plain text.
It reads 5780.95 kL
